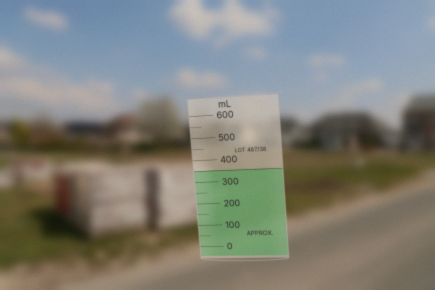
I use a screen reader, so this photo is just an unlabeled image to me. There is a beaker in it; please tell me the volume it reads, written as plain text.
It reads 350 mL
